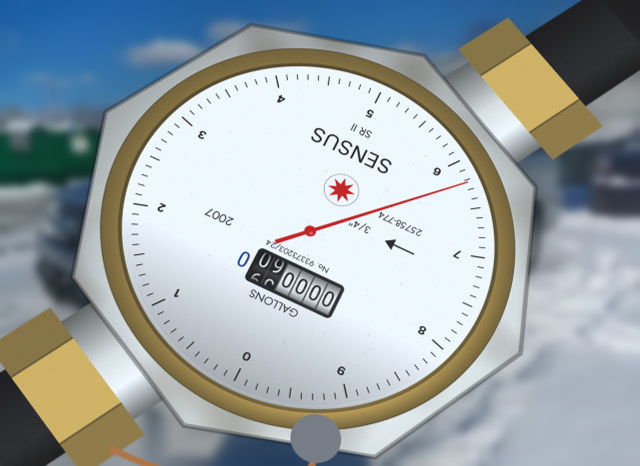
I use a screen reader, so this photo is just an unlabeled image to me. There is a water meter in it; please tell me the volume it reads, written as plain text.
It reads 596.2 gal
